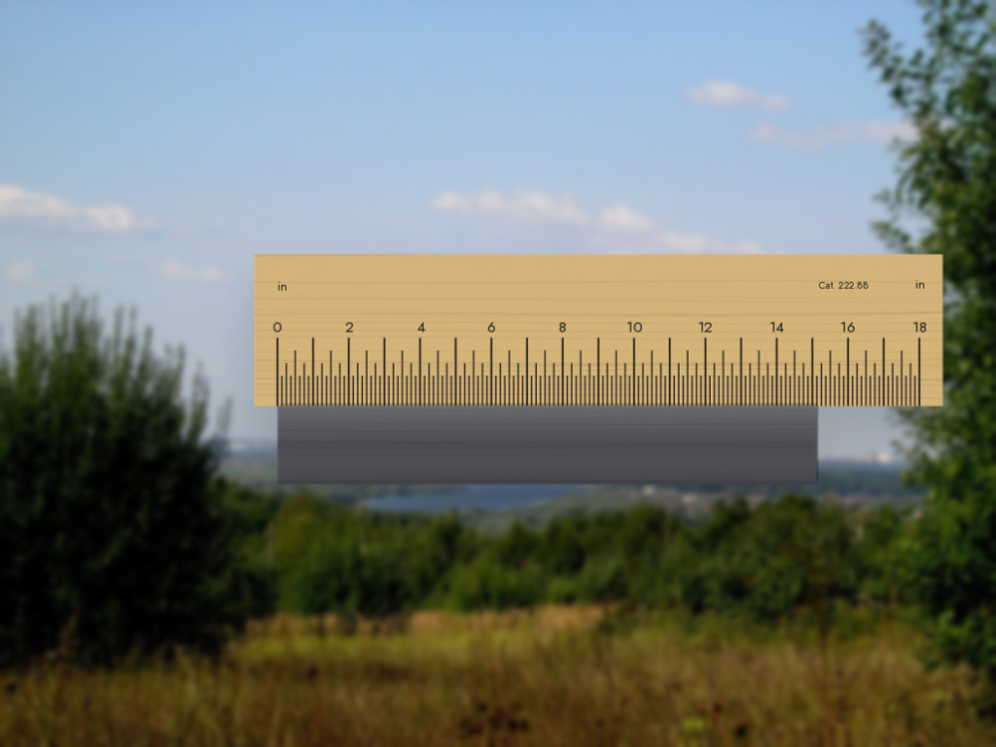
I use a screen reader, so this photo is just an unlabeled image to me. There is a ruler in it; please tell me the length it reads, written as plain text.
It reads 15.125 in
